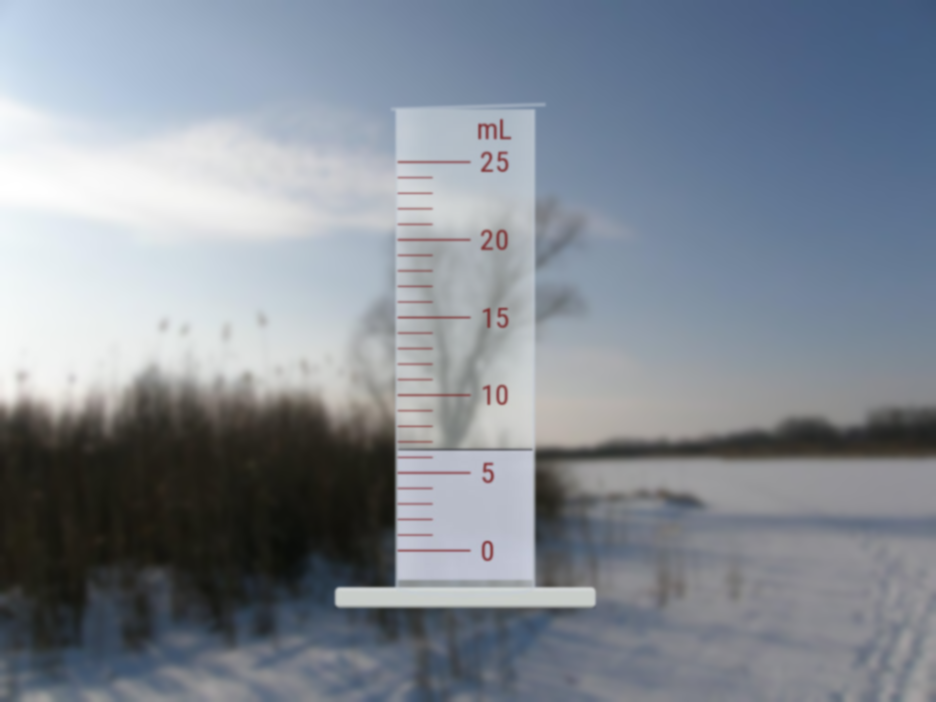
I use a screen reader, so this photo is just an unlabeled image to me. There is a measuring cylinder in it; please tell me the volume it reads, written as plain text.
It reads 6.5 mL
